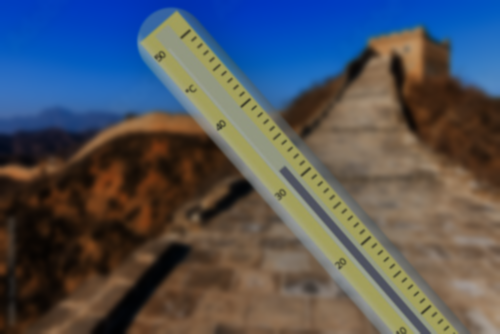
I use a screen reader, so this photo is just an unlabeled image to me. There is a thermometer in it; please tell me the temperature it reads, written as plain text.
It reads 32 °C
